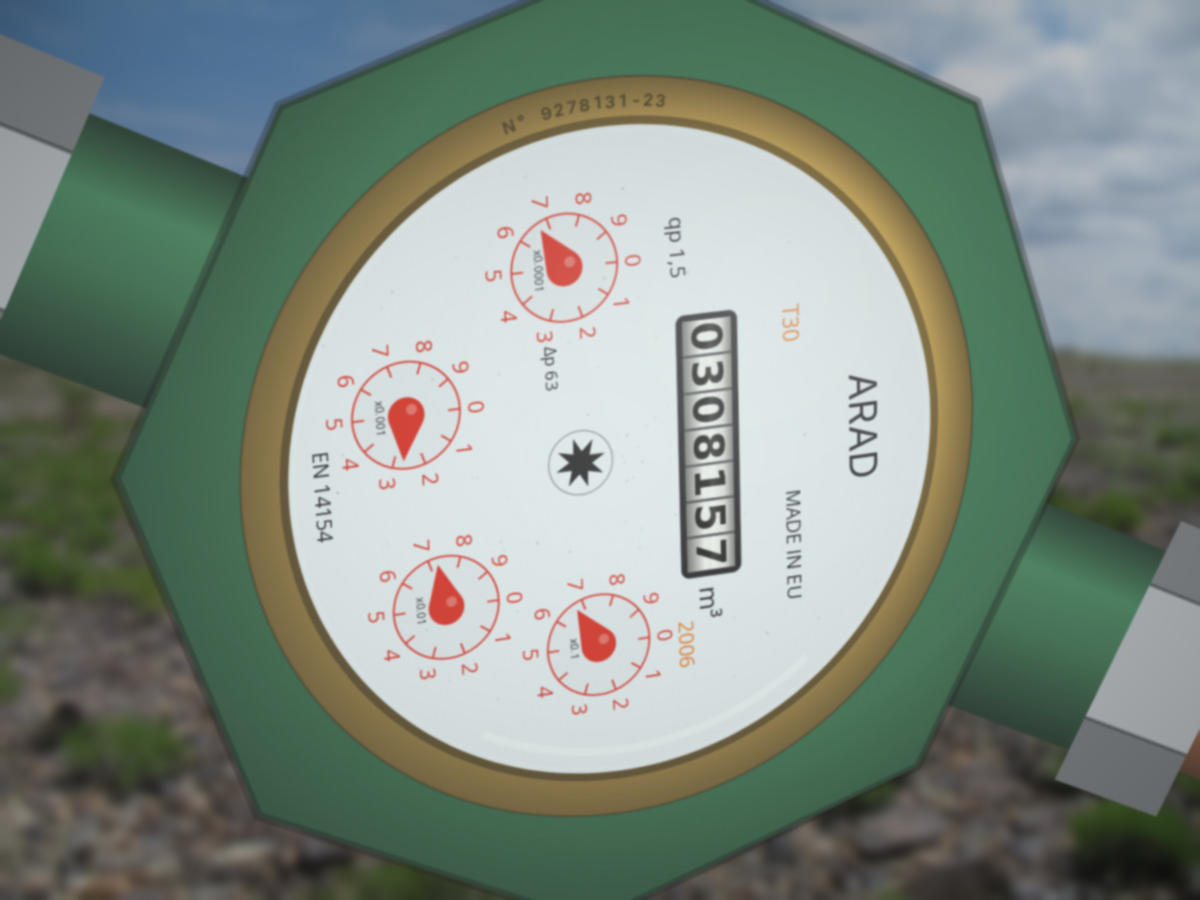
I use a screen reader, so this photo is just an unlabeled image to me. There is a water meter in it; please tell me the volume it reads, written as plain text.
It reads 308157.6726 m³
